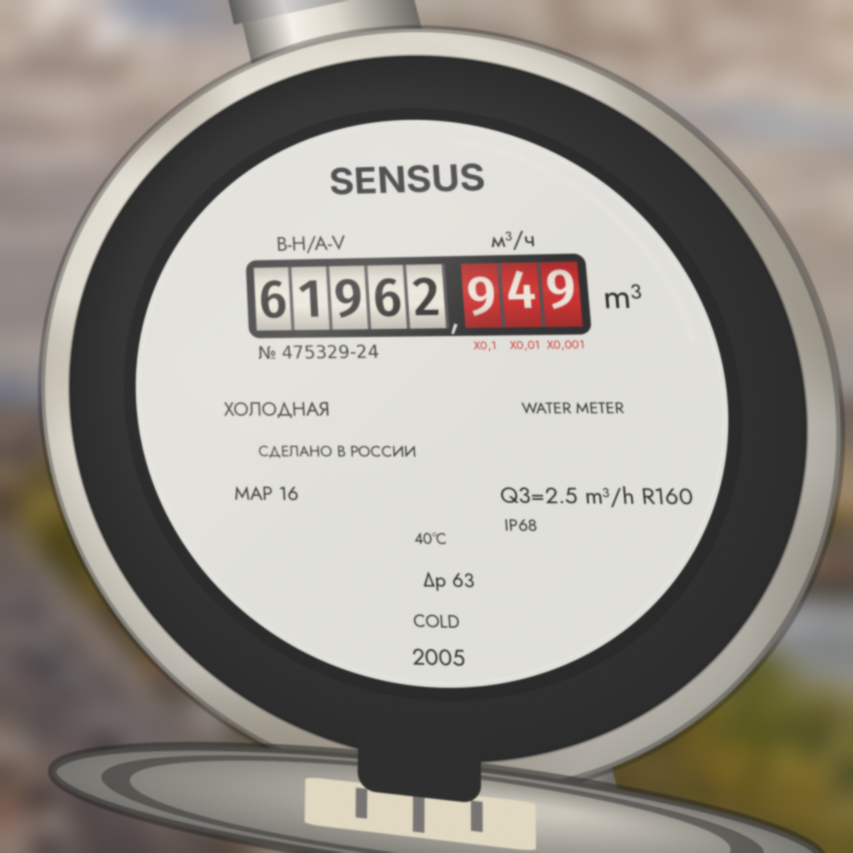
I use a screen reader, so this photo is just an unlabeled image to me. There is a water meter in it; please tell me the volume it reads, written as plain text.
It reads 61962.949 m³
